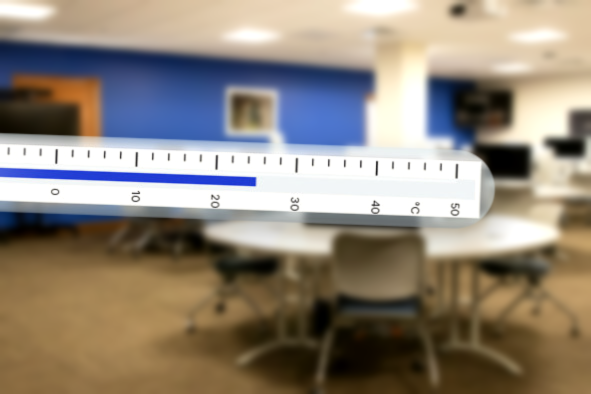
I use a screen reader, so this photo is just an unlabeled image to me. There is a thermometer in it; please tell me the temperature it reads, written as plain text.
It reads 25 °C
